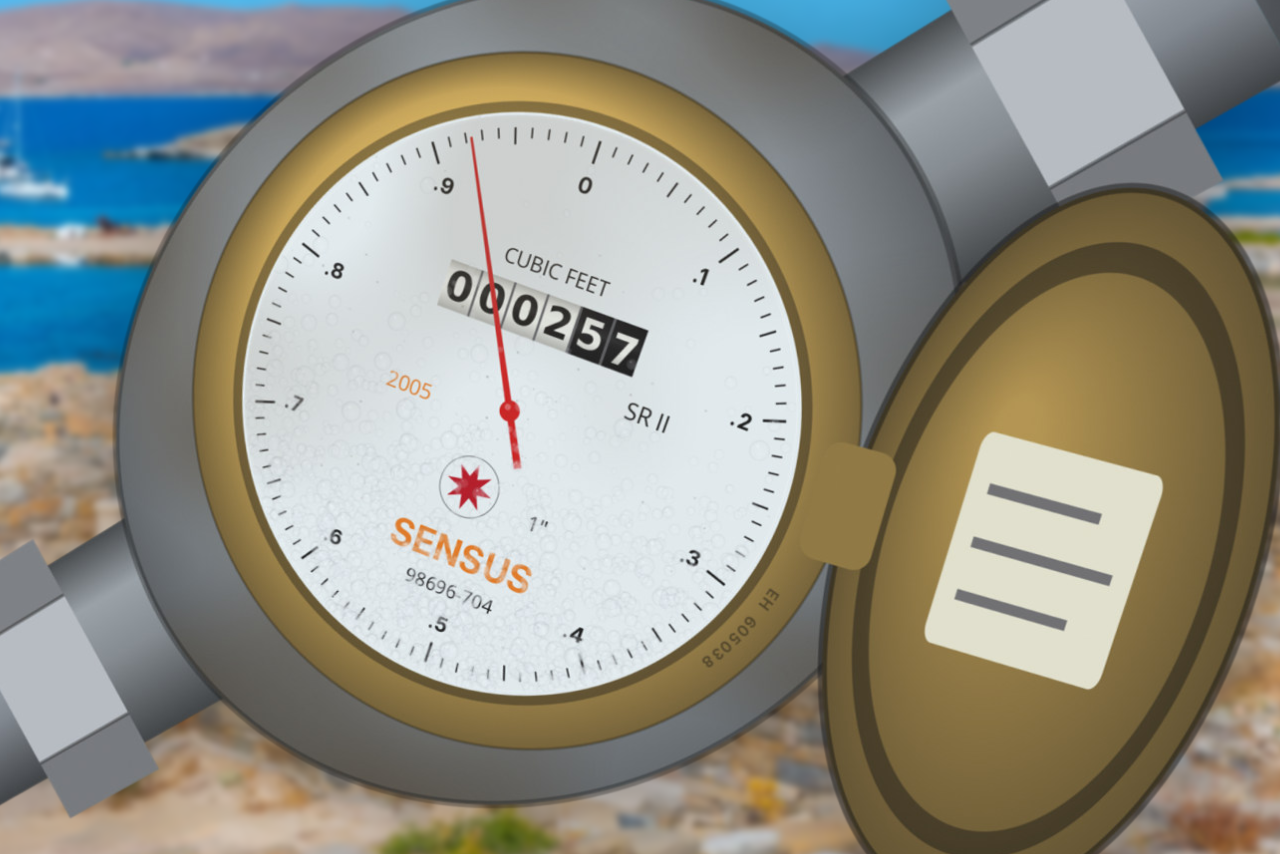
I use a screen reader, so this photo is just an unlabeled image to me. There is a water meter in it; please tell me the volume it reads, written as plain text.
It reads 256.92 ft³
